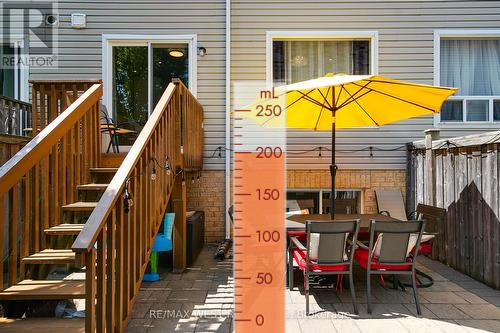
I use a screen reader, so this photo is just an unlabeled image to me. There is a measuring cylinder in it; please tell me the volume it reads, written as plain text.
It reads 200 mL
